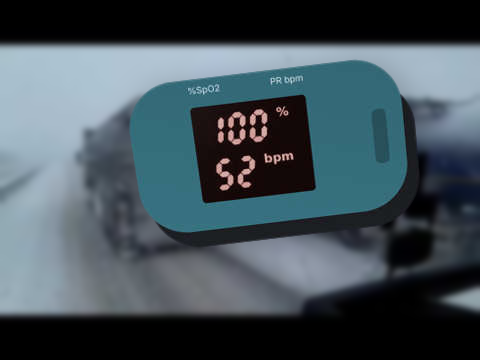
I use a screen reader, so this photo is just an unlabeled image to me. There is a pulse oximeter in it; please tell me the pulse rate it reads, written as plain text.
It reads 52 bpm
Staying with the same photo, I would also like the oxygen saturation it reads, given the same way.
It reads 100 %
